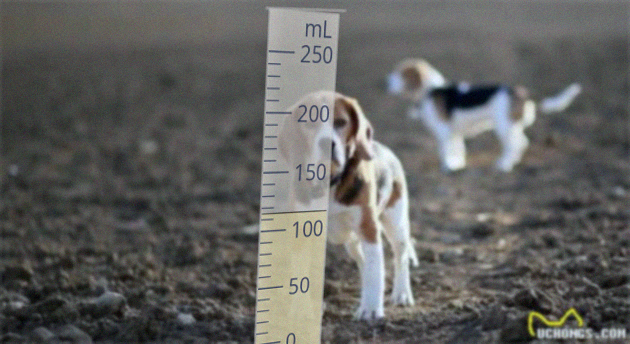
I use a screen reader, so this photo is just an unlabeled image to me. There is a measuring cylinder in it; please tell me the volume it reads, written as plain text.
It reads 115 mL
